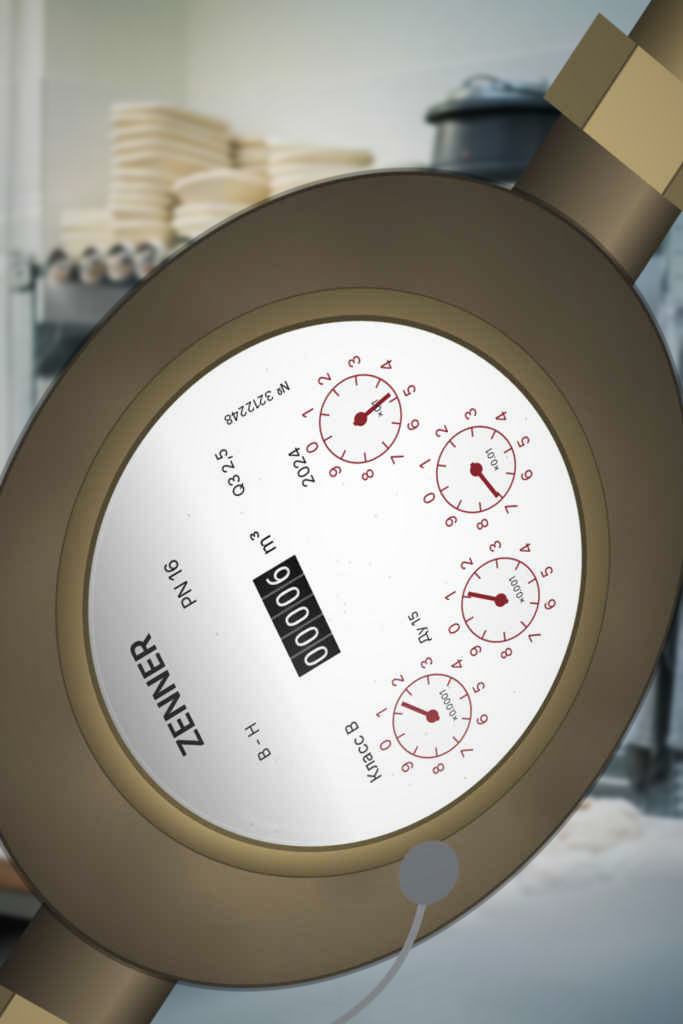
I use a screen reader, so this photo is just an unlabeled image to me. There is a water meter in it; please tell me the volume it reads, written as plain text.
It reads 6.4711 m³
